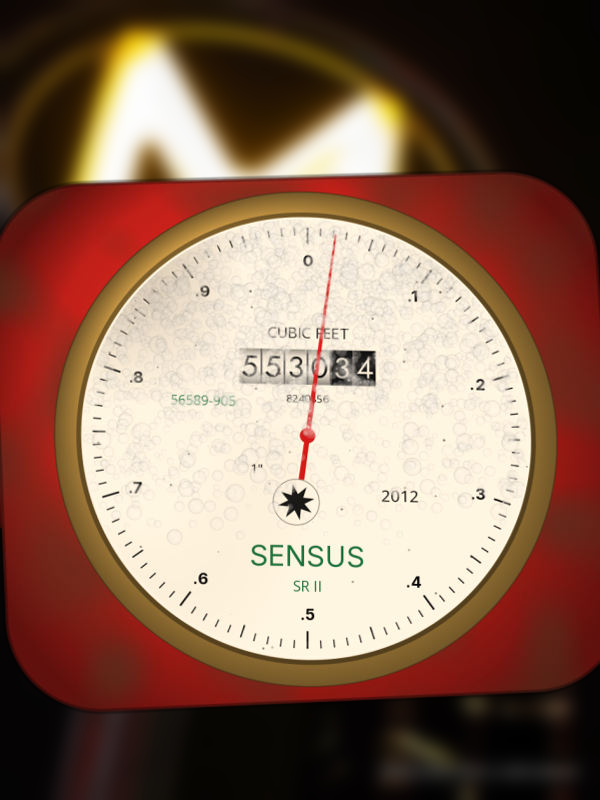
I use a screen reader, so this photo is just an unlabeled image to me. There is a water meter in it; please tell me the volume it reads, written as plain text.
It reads 553034.02 ft³
